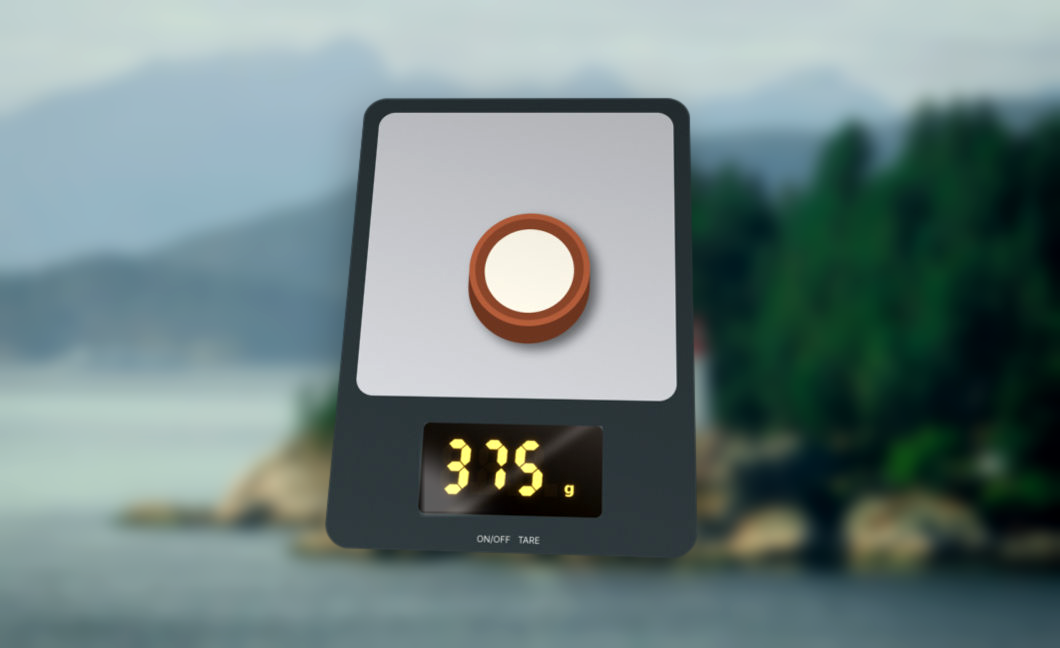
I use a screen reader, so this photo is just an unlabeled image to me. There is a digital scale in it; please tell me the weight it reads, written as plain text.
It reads 375 g
